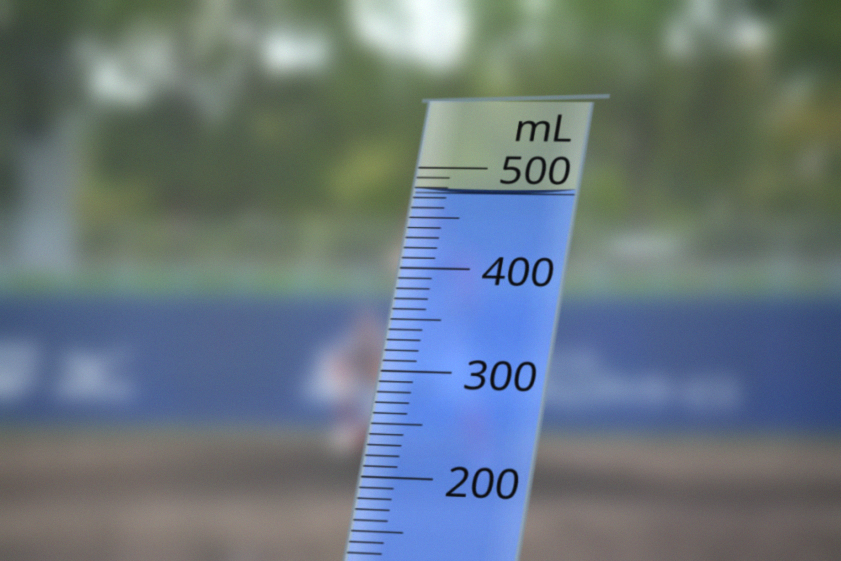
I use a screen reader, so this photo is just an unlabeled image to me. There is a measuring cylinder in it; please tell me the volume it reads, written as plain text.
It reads 475 mL
